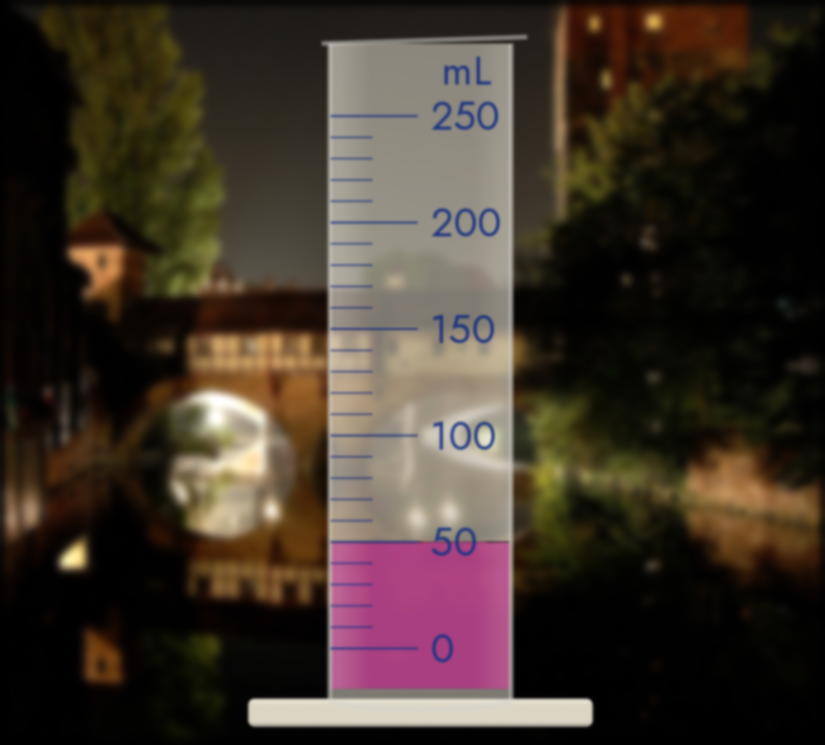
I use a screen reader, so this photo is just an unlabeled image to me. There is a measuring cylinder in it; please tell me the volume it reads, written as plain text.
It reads 50 mL
